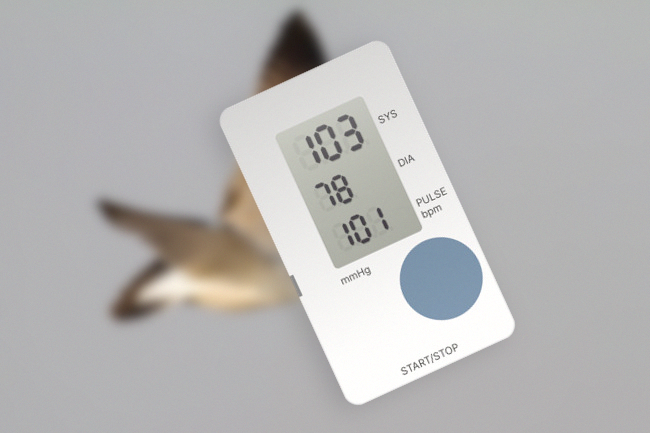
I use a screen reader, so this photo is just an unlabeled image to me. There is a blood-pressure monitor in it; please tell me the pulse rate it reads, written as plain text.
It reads 101 bpm
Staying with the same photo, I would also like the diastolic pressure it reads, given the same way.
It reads 78 mmHg
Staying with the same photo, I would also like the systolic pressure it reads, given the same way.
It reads 103 mmHg
